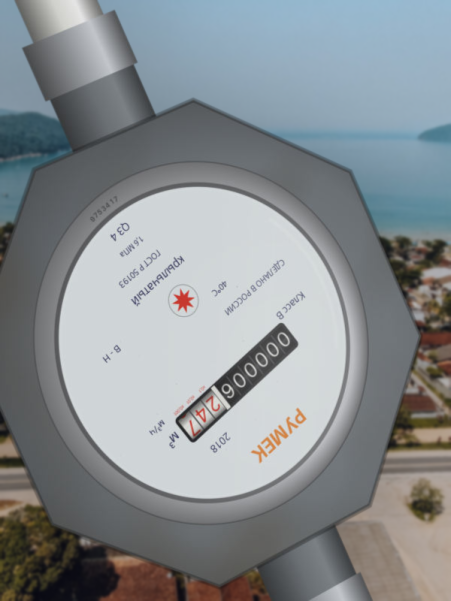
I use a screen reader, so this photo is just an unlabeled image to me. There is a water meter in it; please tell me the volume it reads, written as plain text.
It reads 6.247 m³
